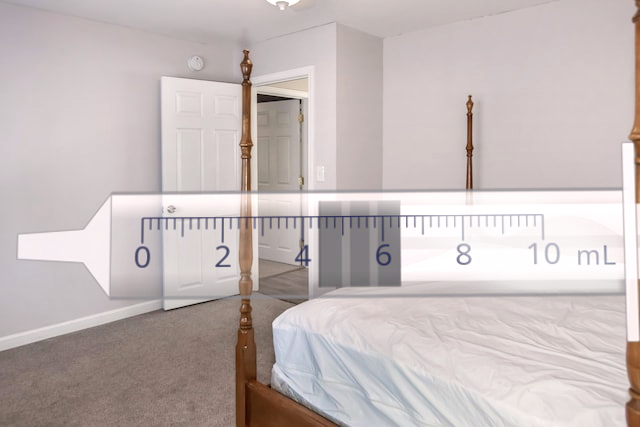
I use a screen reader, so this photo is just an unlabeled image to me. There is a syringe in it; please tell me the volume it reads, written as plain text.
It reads 4.4 mL
